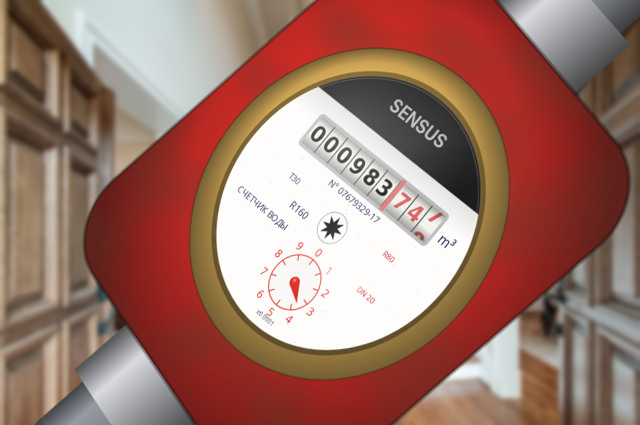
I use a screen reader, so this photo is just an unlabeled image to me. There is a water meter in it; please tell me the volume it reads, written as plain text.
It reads 983.7473 m³
